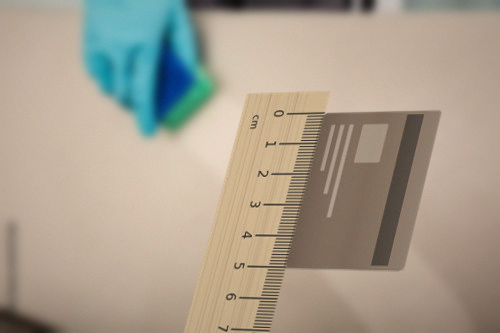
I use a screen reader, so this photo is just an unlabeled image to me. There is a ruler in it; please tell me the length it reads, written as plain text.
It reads 5 cm
